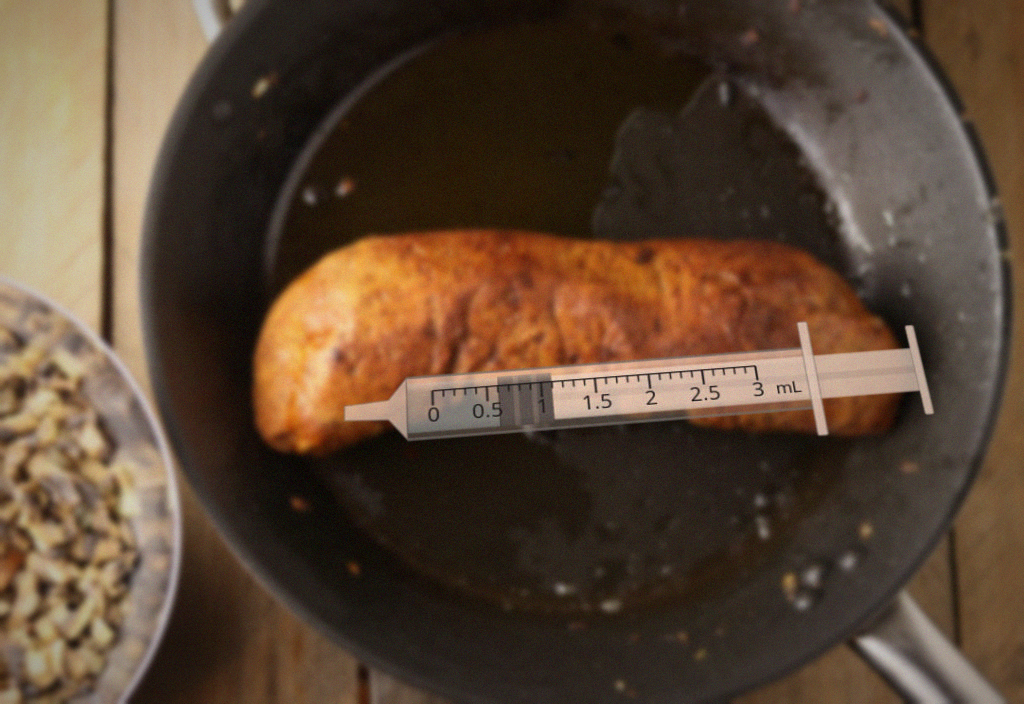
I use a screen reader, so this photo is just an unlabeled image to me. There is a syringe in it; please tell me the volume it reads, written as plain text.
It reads 0.6 mL
